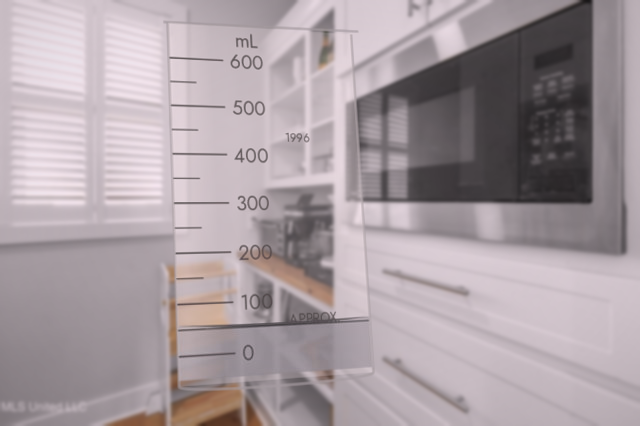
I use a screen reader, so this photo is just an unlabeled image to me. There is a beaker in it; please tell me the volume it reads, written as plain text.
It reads 50 mL
